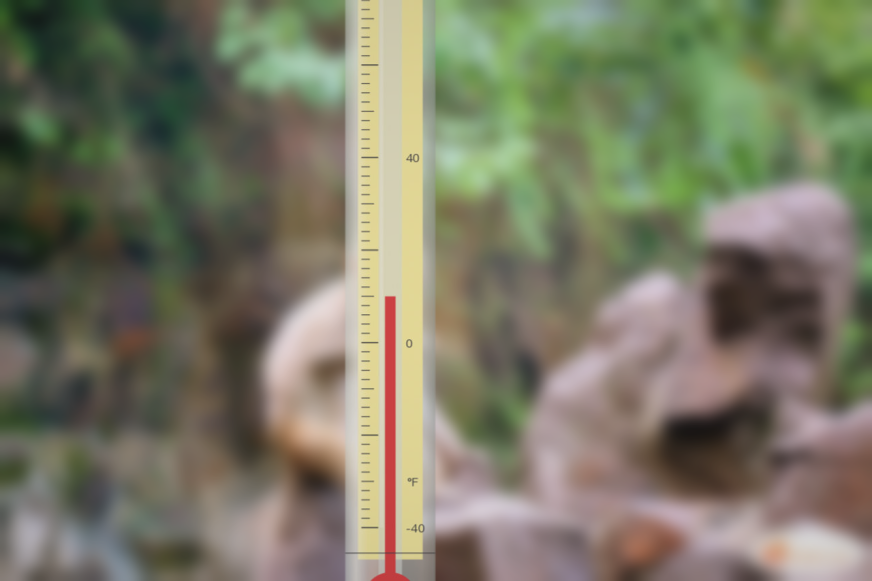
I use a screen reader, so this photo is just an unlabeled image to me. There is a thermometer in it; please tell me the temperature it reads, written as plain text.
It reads 10 °F
